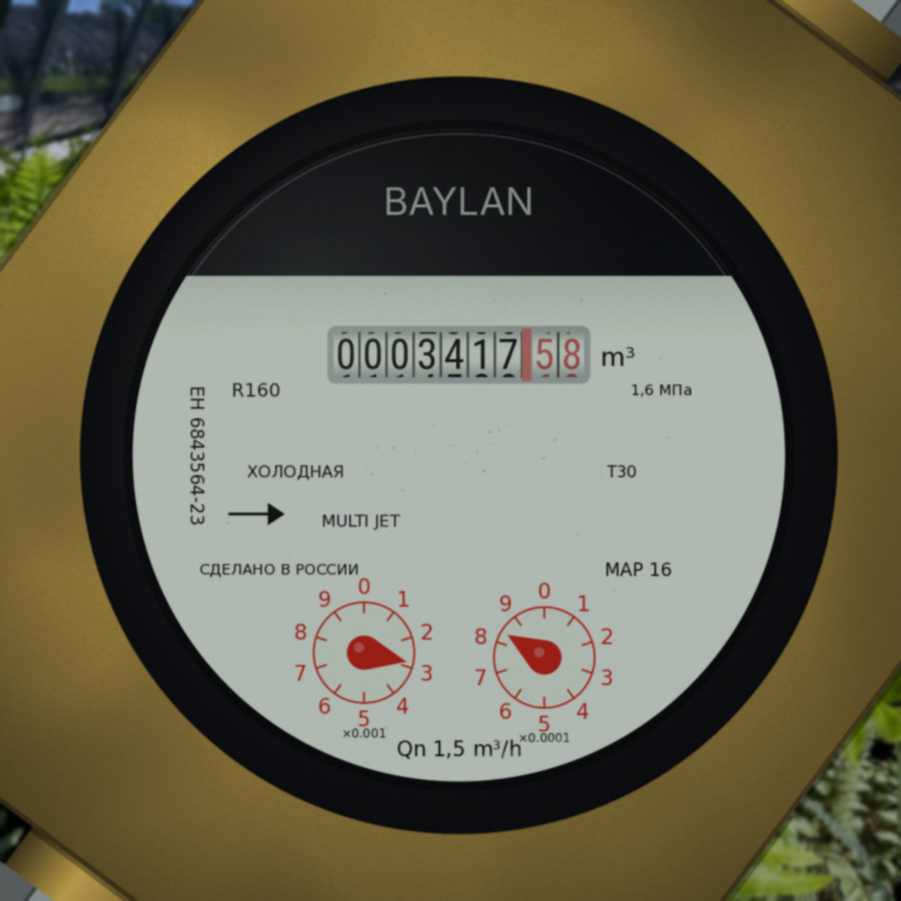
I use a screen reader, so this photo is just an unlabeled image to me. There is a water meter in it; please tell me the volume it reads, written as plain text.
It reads 3417.5828 m³
